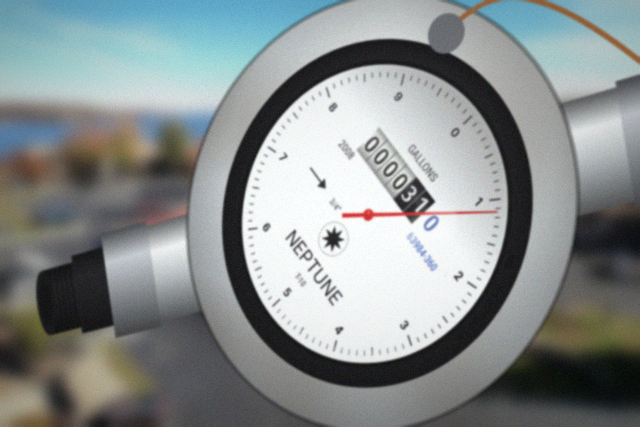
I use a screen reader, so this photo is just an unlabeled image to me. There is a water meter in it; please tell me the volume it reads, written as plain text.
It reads 311.1 gal
